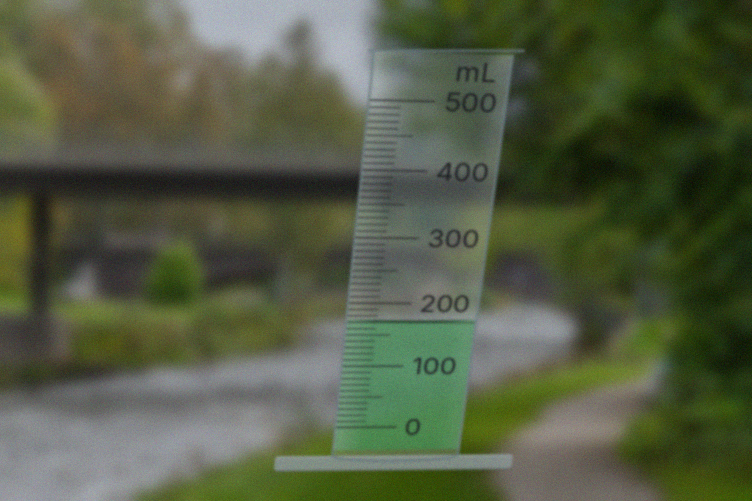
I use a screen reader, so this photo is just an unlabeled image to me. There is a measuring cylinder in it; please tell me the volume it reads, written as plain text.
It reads 170 mL
